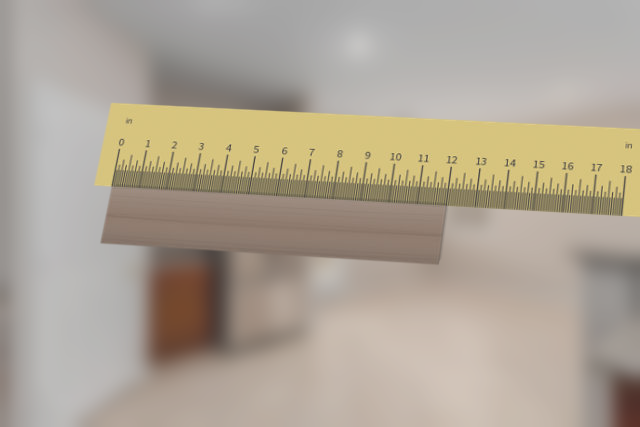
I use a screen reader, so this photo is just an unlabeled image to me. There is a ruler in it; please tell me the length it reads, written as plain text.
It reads 12 in
